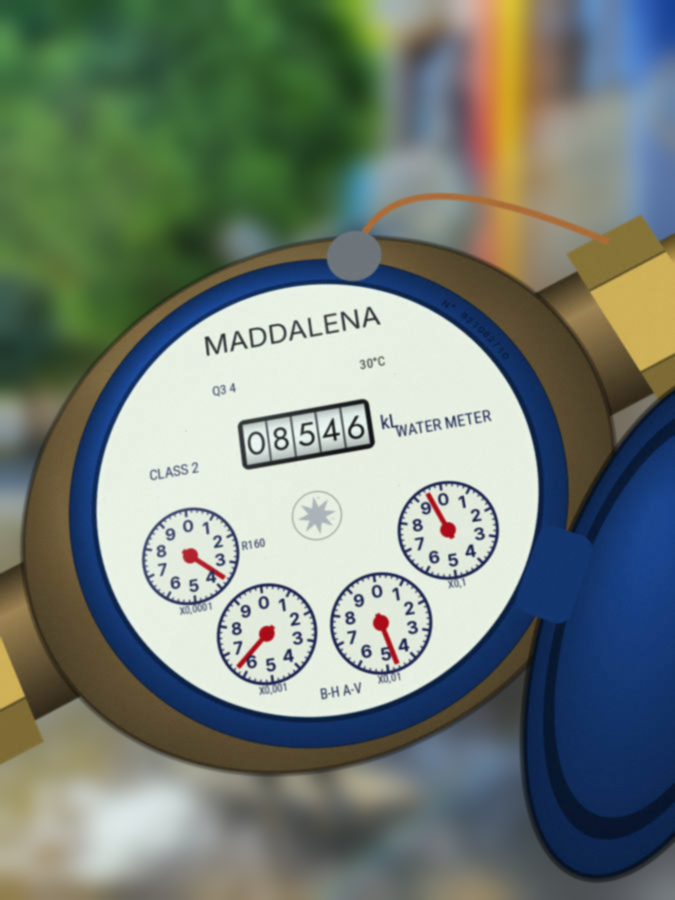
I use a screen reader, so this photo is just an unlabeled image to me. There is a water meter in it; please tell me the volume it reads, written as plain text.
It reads 8545.9463 kL
